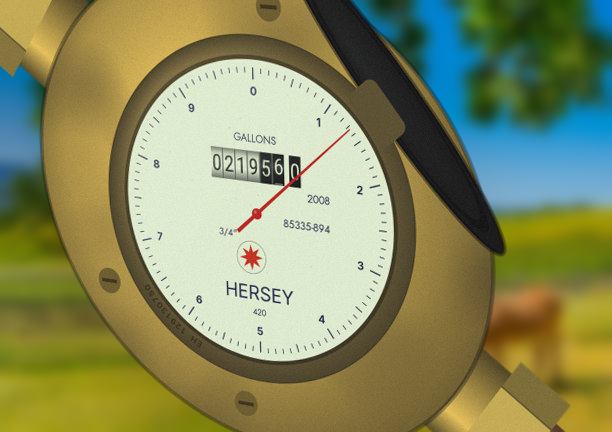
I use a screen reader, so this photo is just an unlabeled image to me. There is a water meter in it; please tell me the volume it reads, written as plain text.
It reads 219561.3 gal
